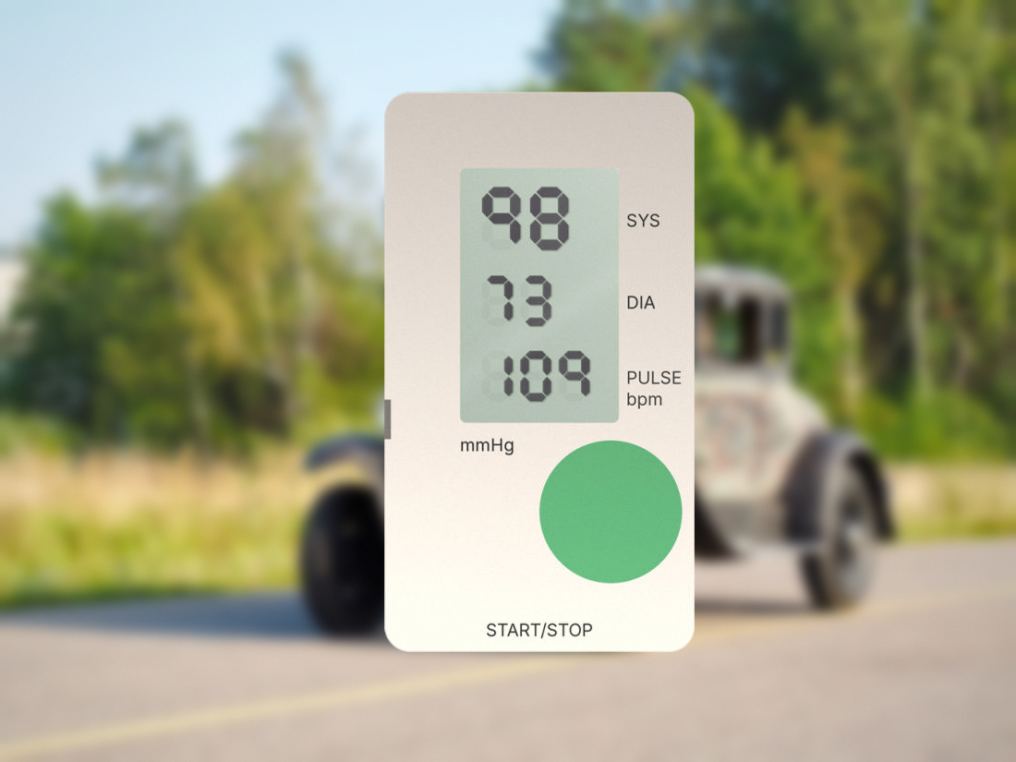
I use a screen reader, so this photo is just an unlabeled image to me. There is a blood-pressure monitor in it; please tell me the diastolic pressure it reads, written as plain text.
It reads 73 mmHg
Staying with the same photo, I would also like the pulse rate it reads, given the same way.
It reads 109 bpm
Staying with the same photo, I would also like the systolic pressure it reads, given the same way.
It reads 98 mmHg
